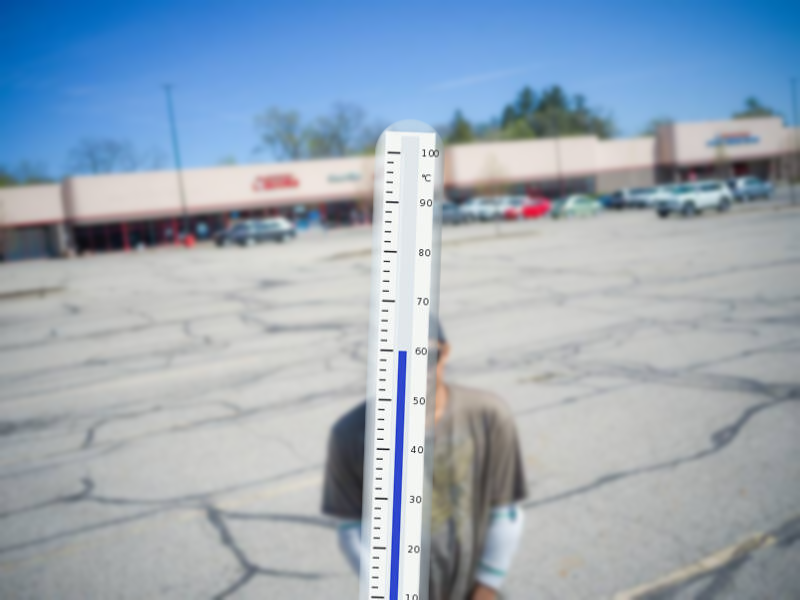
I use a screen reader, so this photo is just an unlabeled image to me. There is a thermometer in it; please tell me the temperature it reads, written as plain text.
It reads 60 °C
